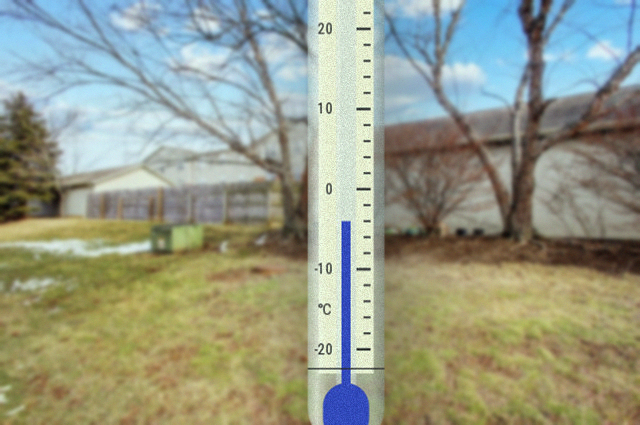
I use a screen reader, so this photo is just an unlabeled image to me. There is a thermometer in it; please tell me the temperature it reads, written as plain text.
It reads -4 °C
